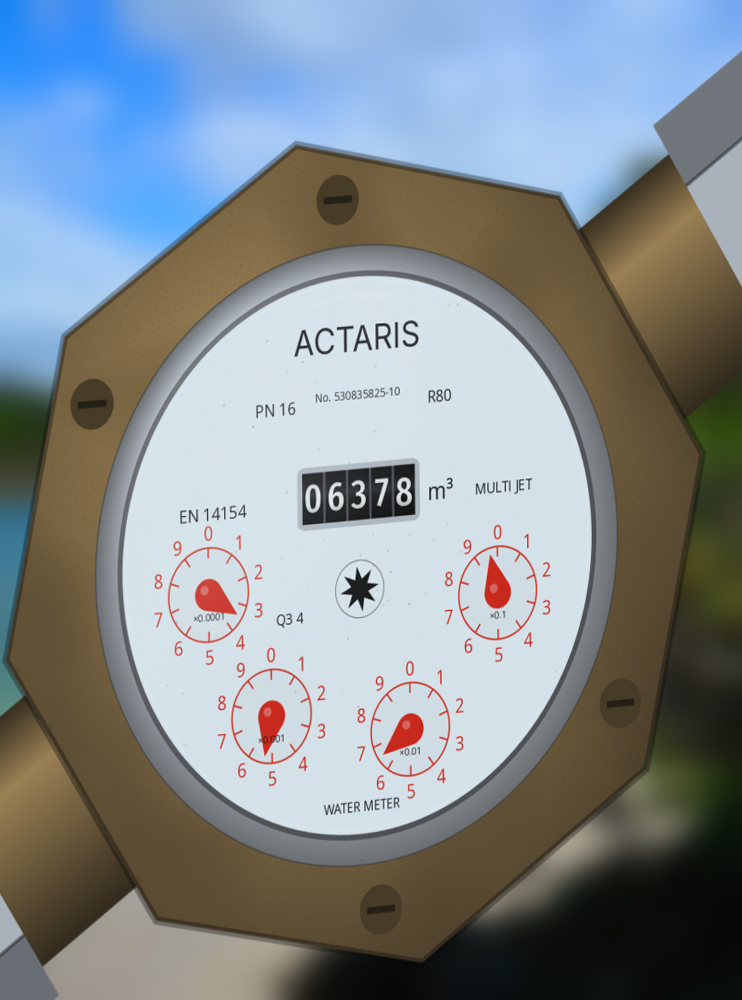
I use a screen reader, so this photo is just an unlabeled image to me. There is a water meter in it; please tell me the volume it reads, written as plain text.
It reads 6377.9653 m³
